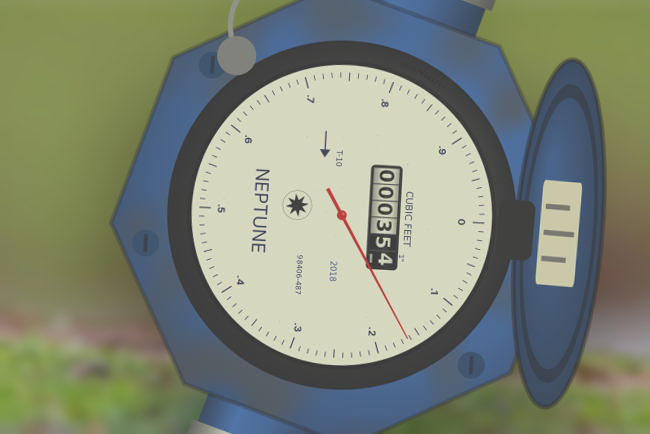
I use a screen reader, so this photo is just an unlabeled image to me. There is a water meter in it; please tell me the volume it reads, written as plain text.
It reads 354.16 ft³
